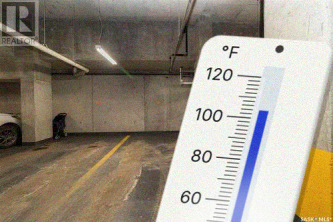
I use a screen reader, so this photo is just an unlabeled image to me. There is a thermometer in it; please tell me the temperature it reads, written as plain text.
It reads 104 °F
